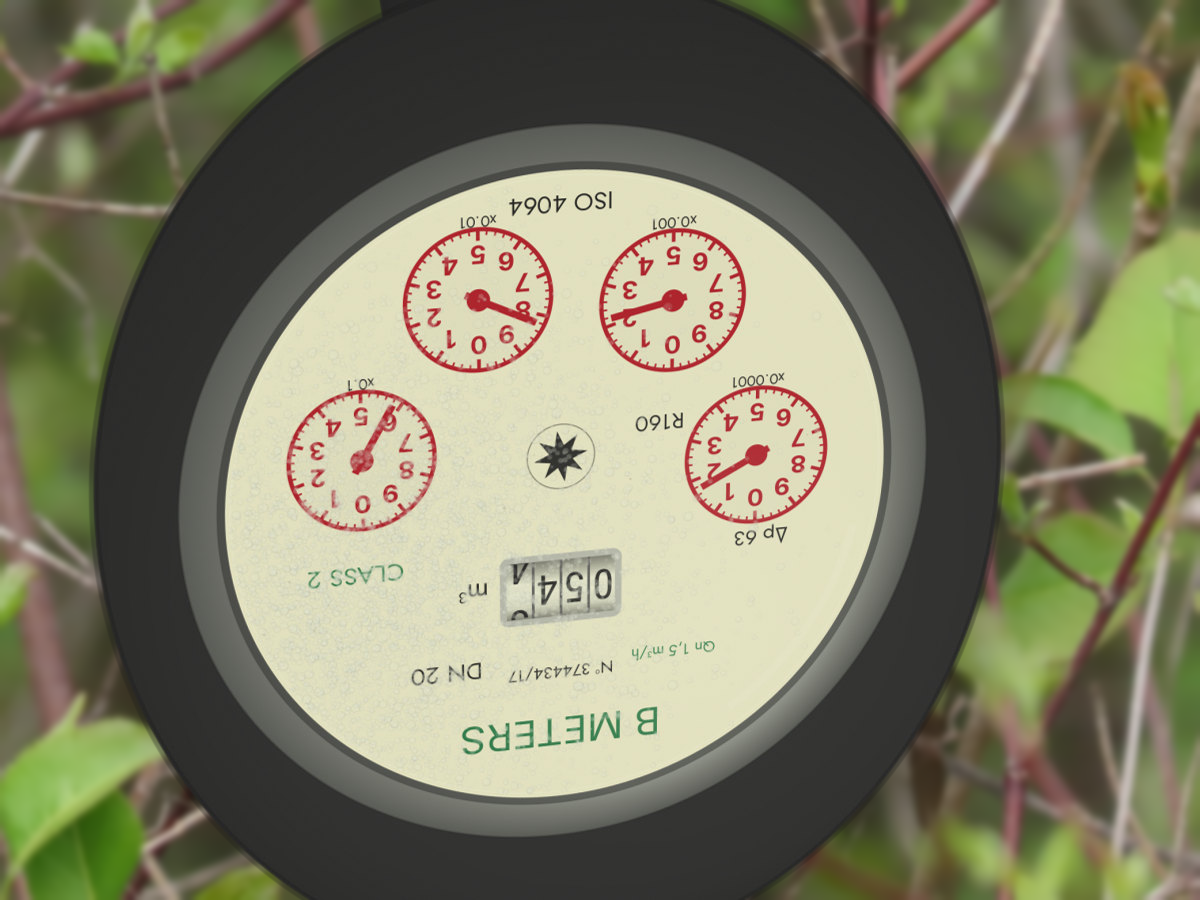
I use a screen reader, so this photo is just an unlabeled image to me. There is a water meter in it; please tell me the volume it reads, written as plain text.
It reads 543.5821 m³
